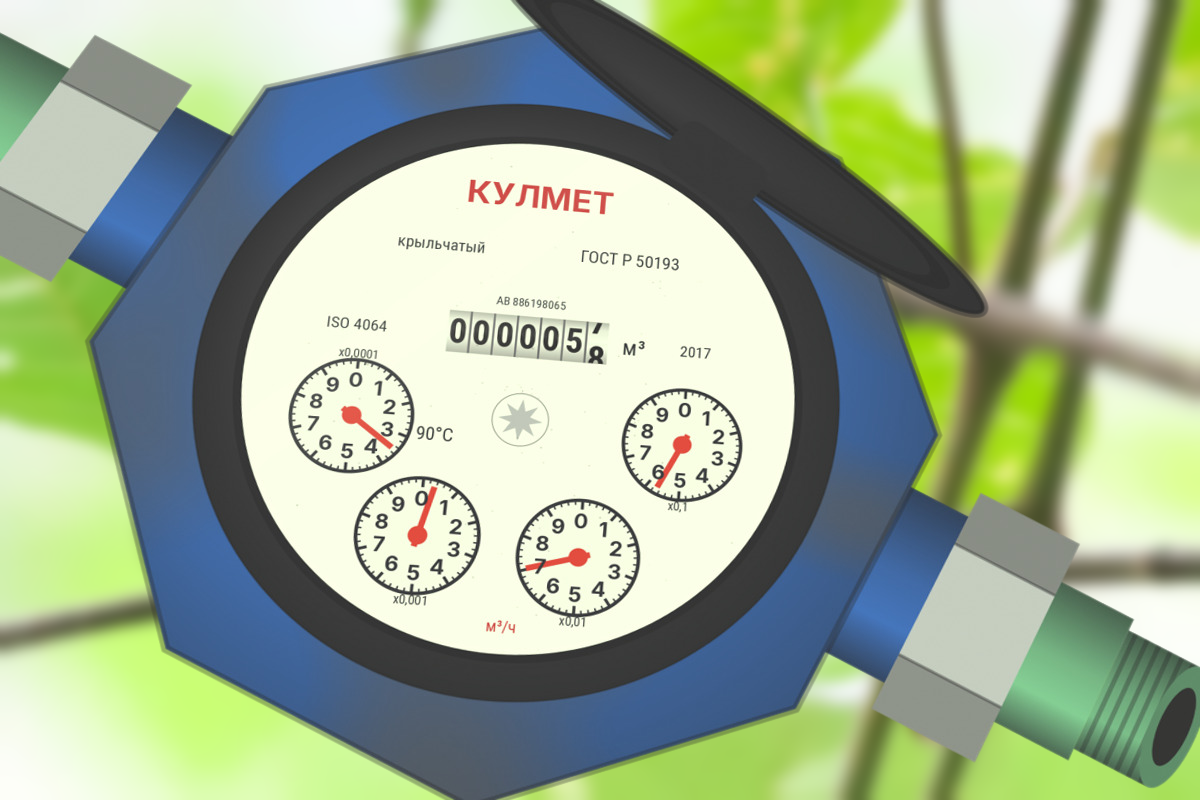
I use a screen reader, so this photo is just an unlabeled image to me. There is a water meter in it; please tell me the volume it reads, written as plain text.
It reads 57.5703 m³
